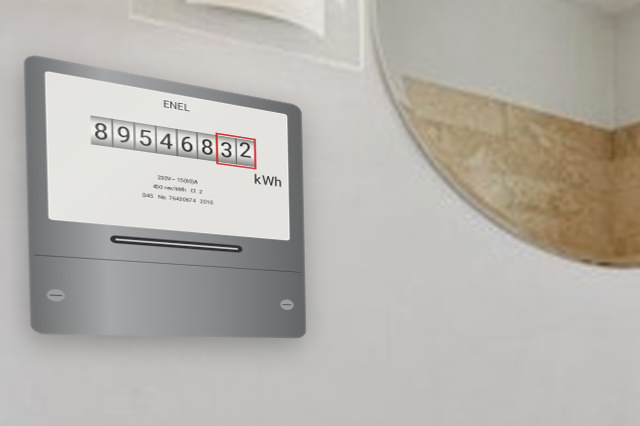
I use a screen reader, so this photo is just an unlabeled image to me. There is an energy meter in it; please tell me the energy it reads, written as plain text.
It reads 895468.32 kWh
